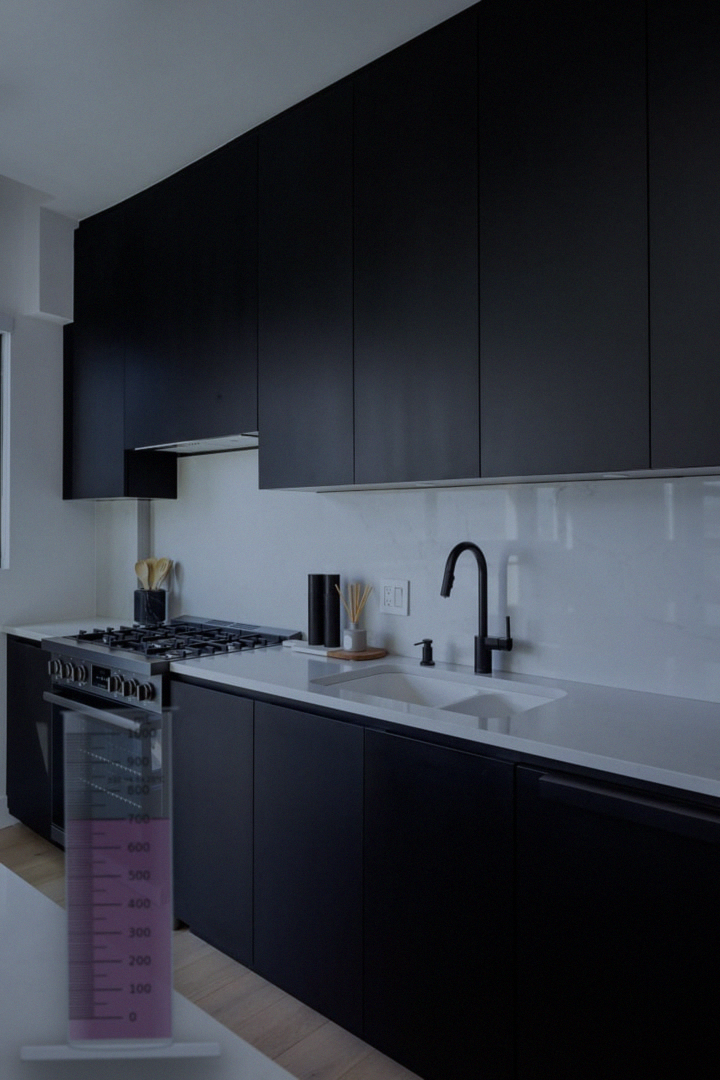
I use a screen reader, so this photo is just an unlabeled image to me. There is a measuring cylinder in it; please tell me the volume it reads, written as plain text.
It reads 700 mL
